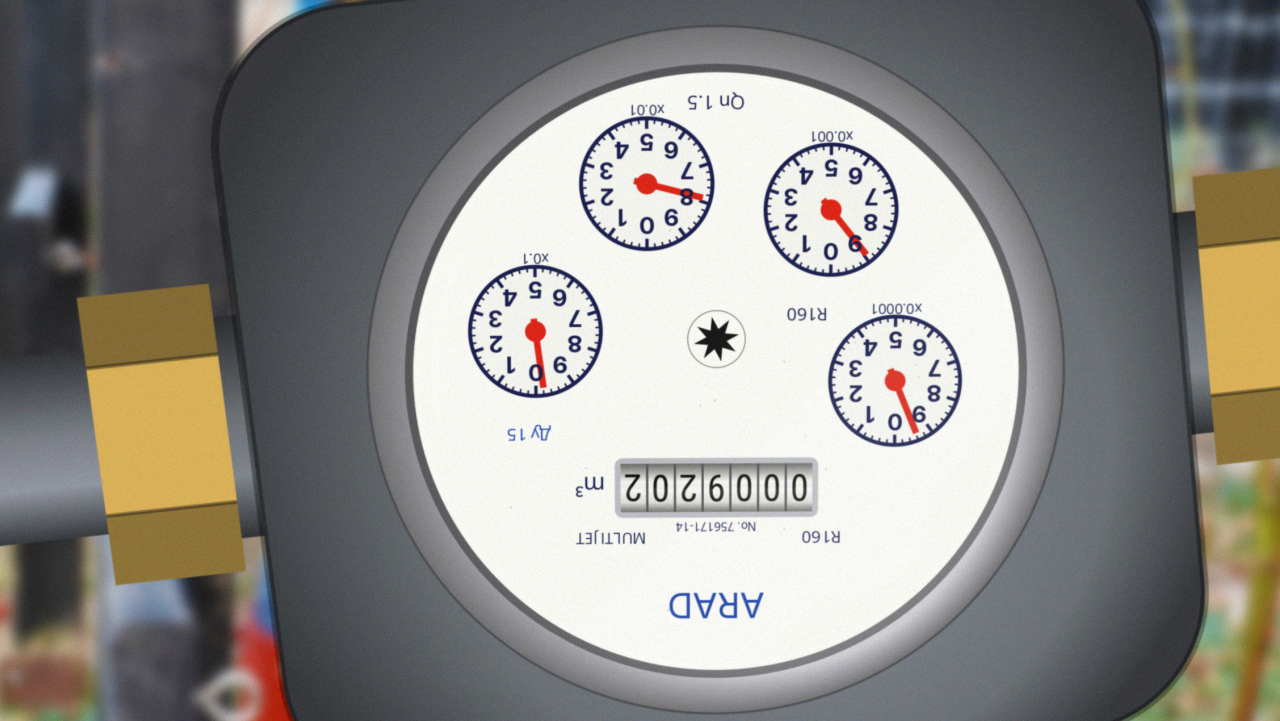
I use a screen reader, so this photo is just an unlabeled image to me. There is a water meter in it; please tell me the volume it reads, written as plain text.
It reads 9201.9789 m³
